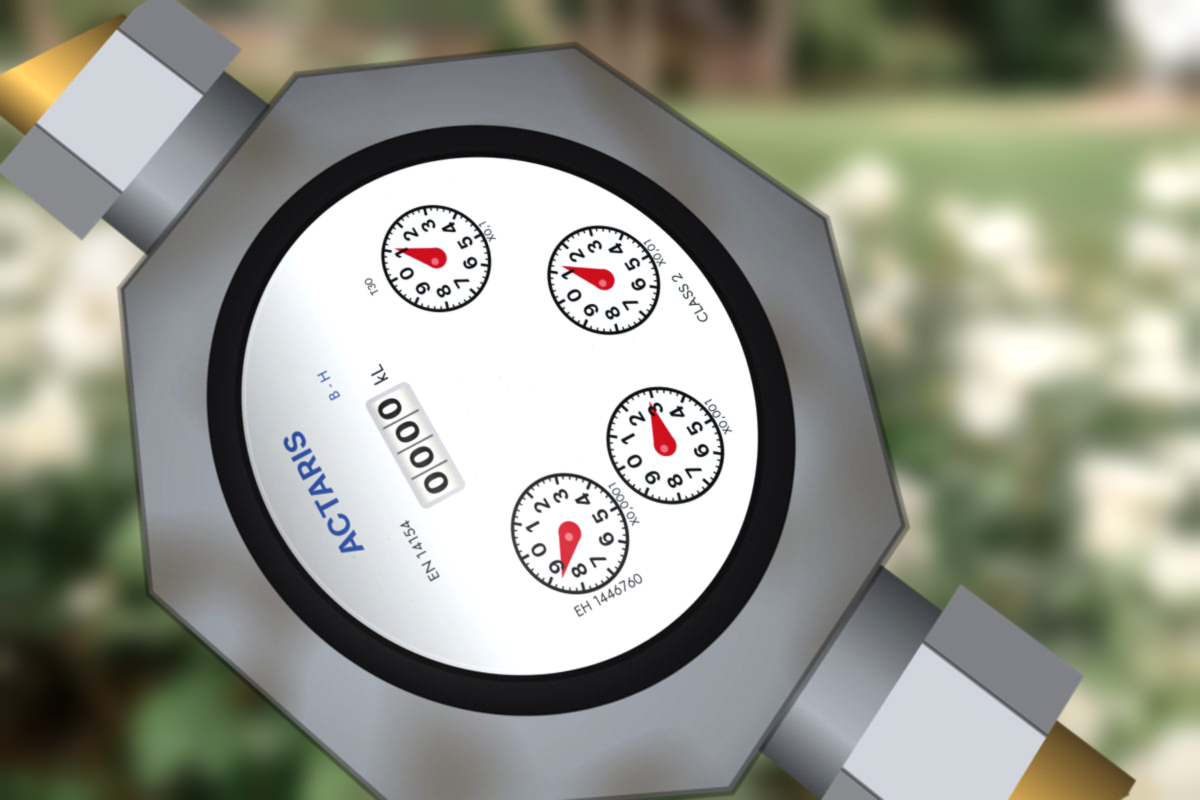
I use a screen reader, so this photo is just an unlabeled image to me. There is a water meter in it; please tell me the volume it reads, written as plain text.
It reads 0.1128 kL
